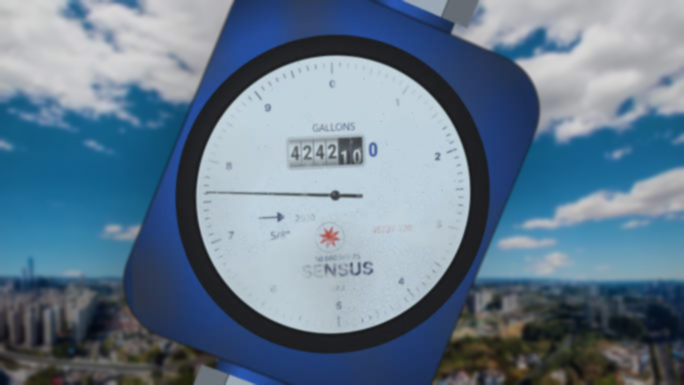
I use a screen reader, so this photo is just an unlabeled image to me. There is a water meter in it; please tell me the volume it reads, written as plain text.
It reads 4242097.6 gal
